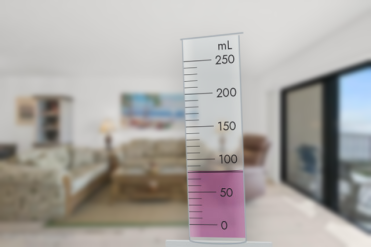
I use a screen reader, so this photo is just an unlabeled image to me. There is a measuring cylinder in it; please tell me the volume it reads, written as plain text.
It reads 80 mL
